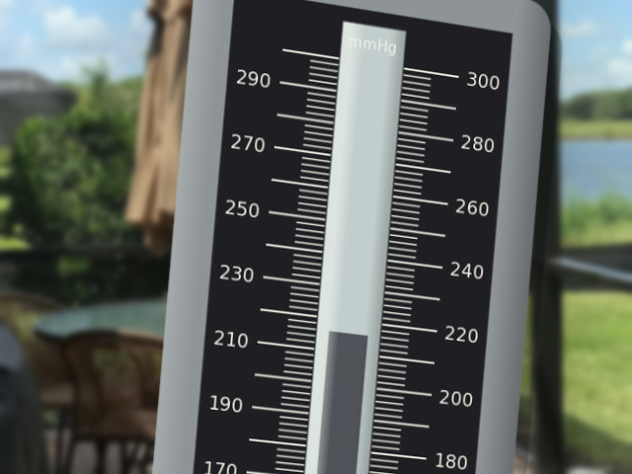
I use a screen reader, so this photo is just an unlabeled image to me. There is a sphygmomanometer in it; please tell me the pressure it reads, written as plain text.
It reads 216 mmHg
